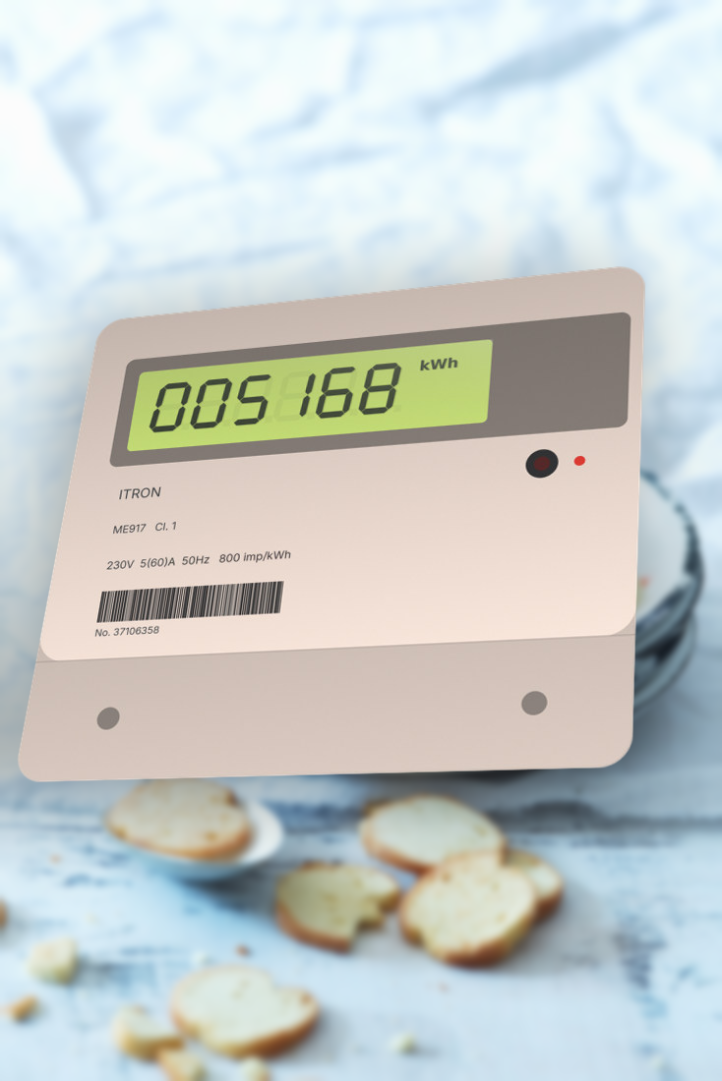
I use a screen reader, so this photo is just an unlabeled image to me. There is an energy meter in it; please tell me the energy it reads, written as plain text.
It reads 5168 kWh
